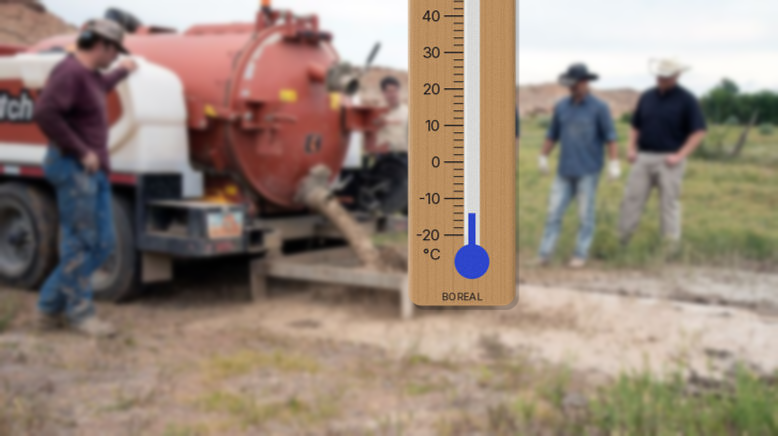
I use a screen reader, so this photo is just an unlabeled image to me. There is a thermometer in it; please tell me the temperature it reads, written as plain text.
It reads -14 °C
